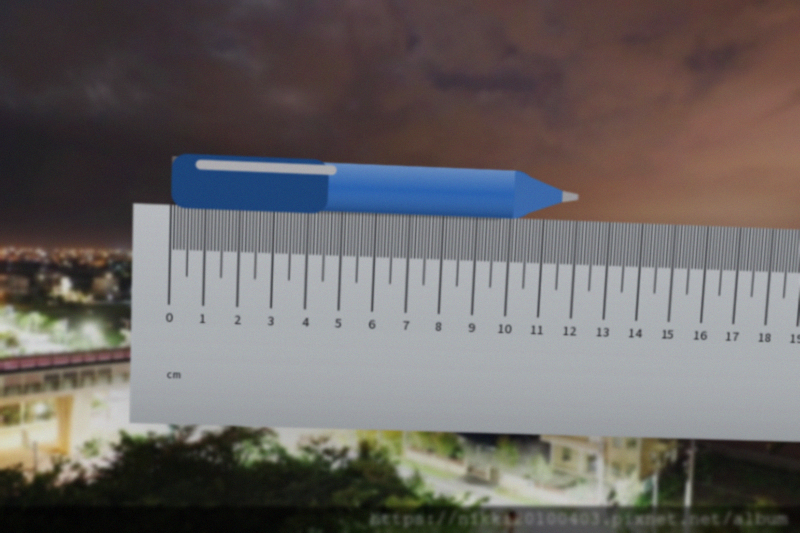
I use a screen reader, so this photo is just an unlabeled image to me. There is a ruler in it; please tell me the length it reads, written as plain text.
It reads 12 cm
